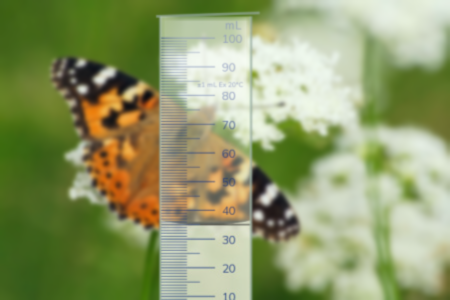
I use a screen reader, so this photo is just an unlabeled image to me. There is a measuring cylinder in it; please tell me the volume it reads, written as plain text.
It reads 35 mL
